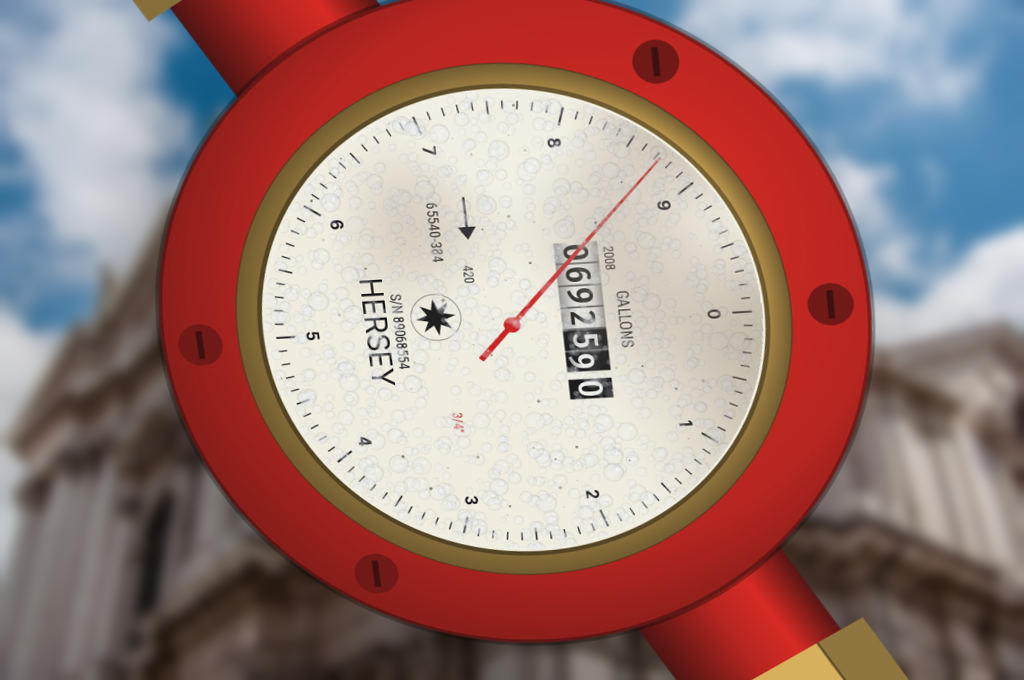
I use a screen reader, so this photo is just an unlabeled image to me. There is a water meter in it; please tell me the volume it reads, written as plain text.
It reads 692588.7 gal
